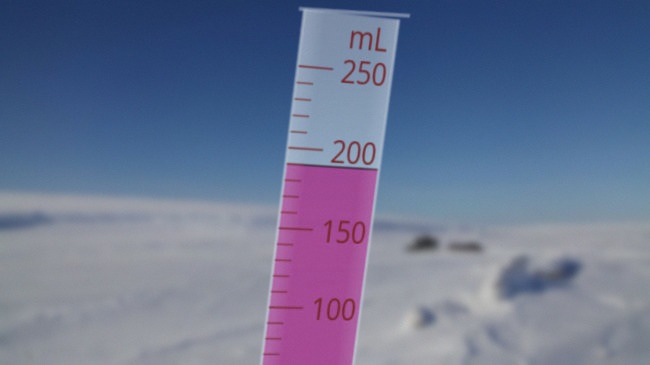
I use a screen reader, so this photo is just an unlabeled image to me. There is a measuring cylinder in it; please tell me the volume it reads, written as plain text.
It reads 190 mL
